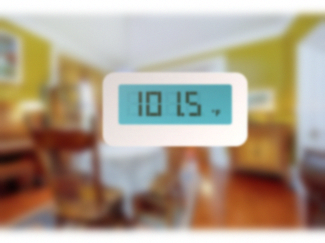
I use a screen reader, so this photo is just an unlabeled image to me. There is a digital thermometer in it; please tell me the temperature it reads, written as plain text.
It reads 101.5 °F
